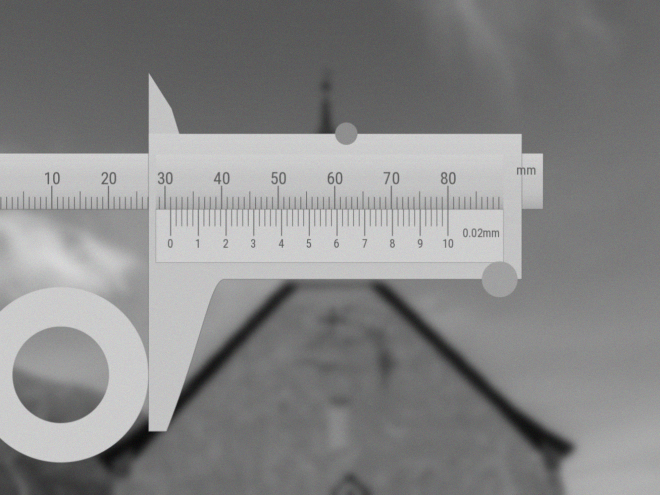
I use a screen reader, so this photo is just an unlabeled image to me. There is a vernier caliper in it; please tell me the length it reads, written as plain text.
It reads 31.0 mm
